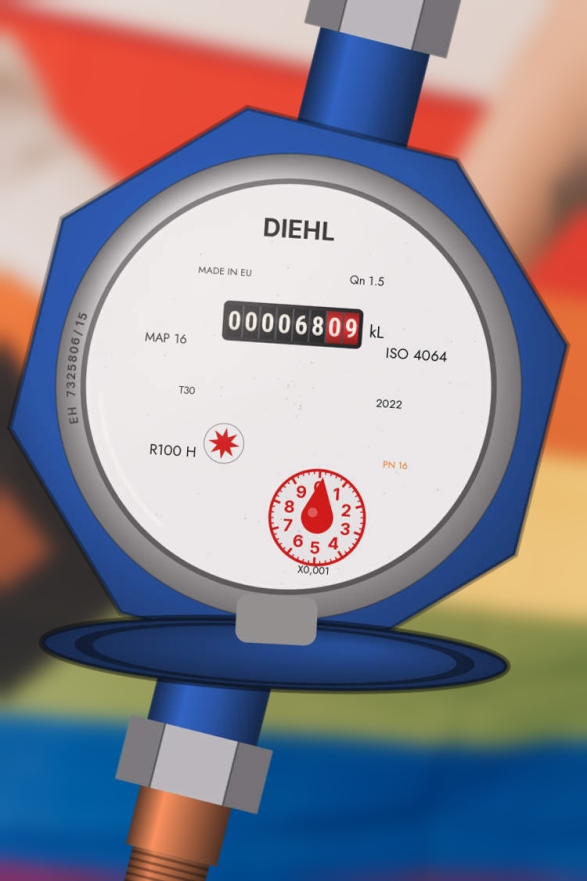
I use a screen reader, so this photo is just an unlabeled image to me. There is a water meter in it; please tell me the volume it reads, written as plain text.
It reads 68.090 kL
